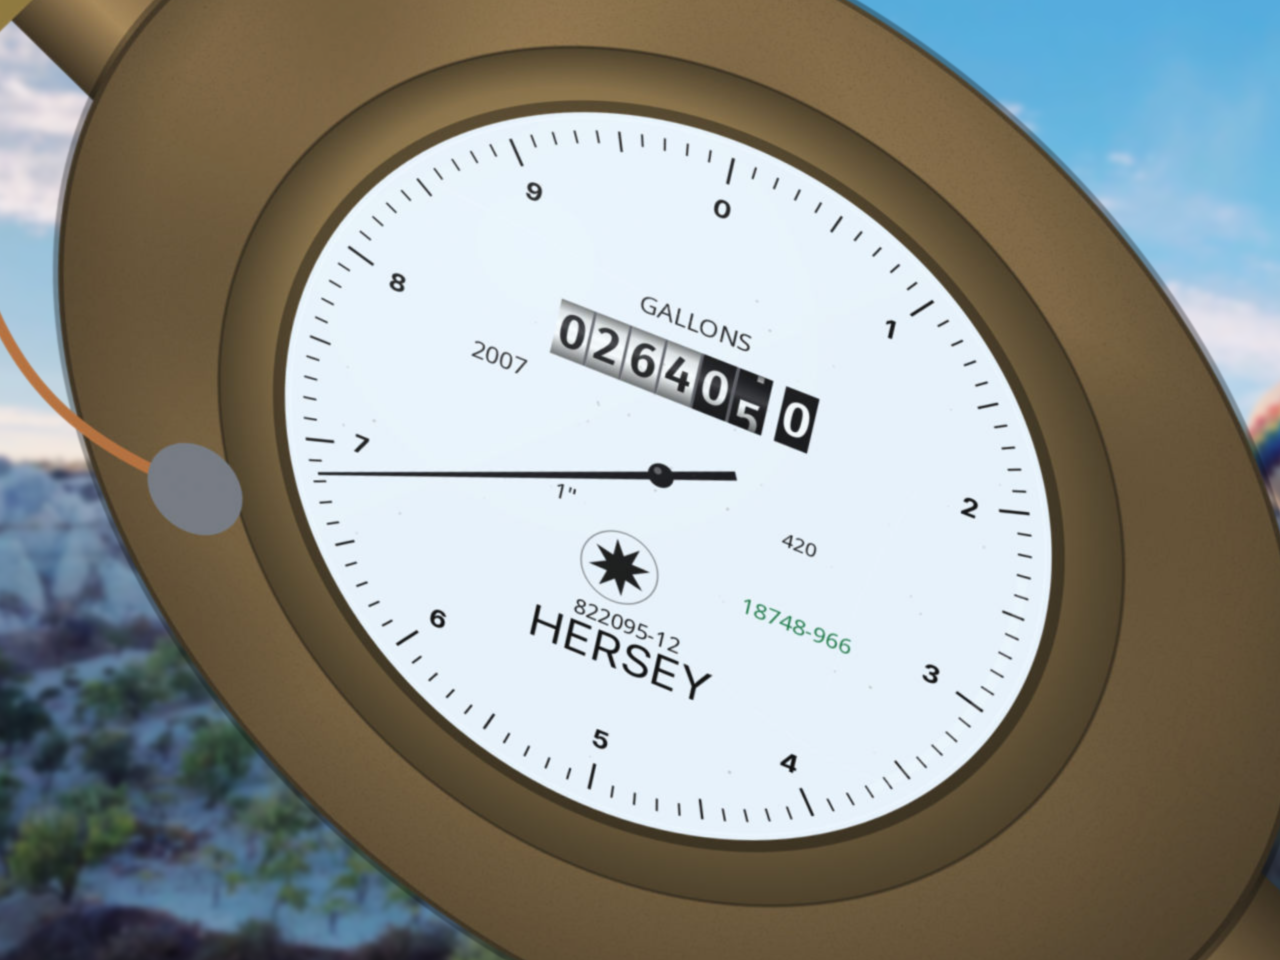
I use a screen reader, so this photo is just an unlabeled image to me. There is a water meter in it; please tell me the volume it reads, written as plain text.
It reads 264046.8 gal
